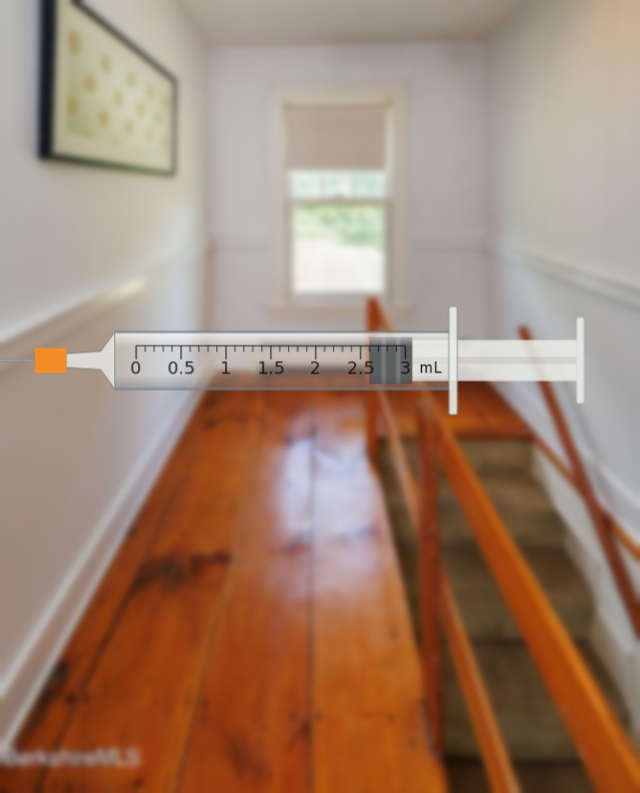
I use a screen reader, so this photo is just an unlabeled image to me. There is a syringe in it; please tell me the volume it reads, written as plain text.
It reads 2.6 mL
